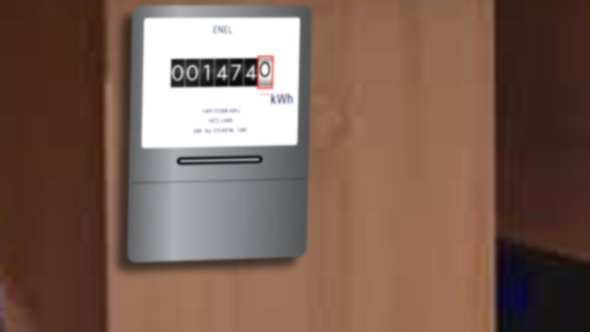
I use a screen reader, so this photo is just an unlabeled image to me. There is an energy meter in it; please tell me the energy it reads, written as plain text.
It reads 1474.0 kWh
